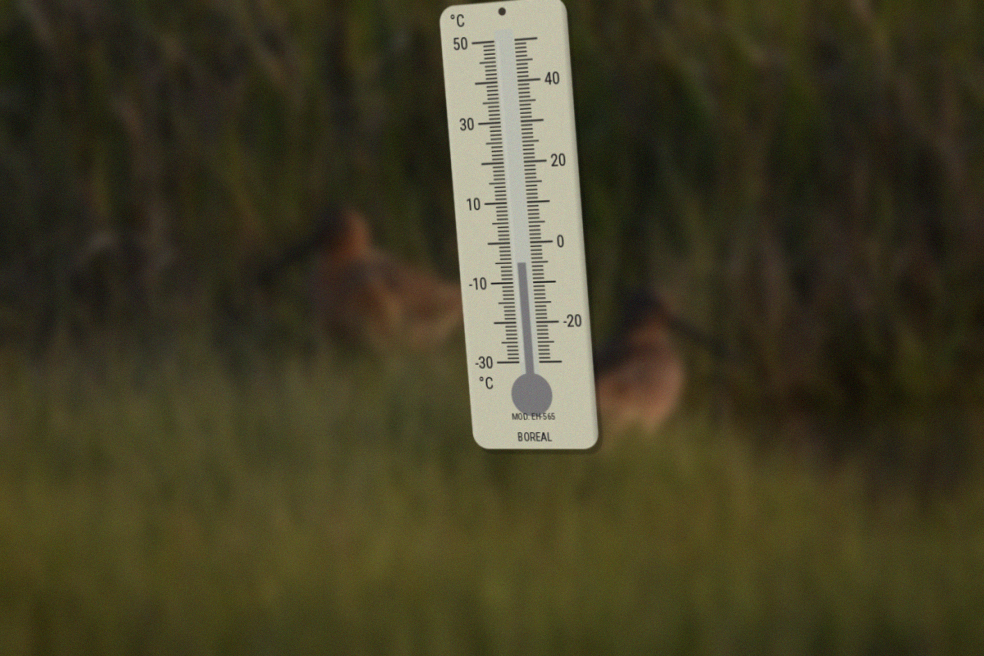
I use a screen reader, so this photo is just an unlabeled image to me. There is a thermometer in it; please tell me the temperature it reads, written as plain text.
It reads -5 °C
